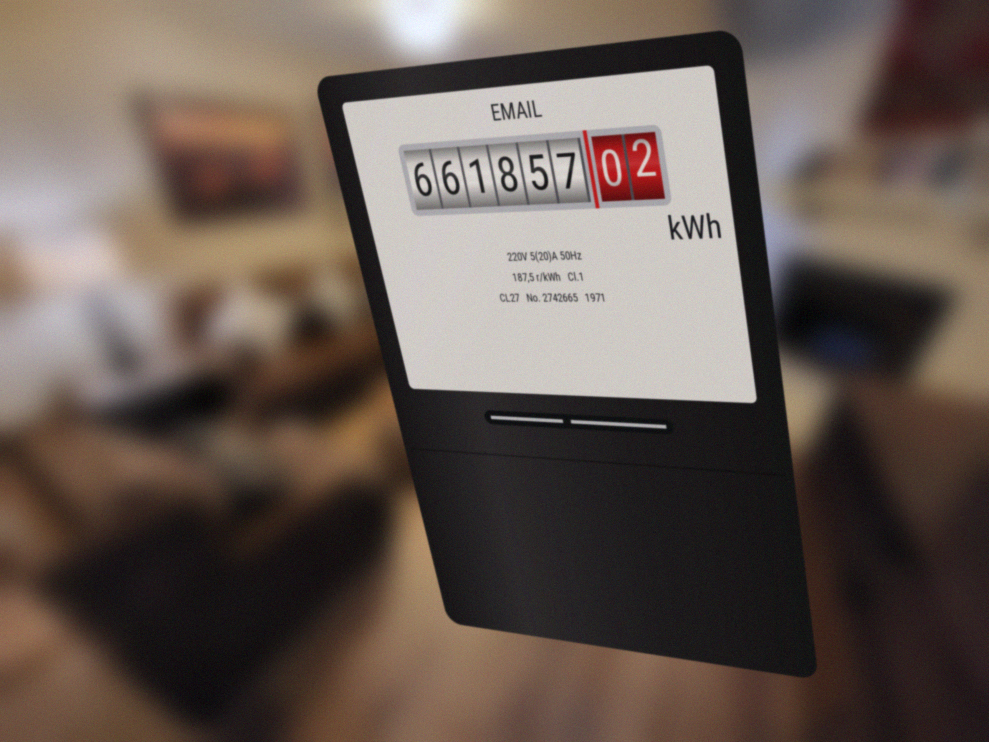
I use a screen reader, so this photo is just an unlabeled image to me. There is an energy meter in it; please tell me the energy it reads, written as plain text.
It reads 661857.02 kWh
